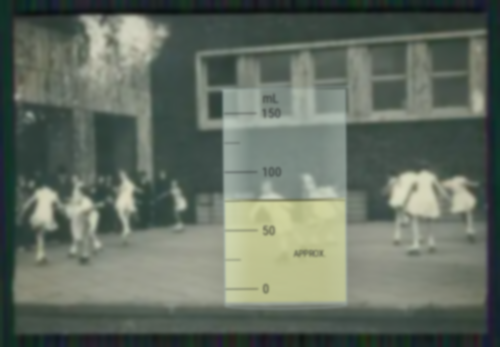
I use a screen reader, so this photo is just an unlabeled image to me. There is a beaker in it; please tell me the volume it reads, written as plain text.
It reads 75 mL
